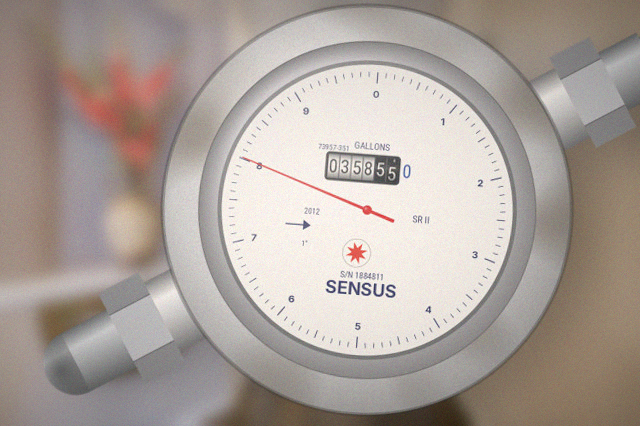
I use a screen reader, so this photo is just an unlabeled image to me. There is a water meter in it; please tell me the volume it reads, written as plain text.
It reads 358548.0 gal
